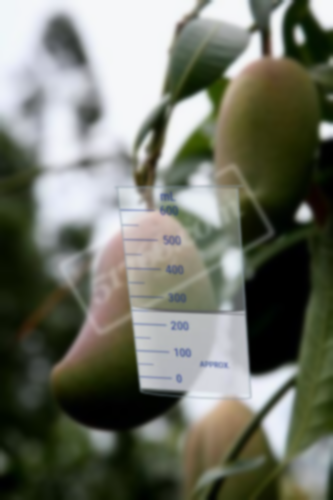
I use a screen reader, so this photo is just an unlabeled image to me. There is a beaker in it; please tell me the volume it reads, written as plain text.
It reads 250 mL
